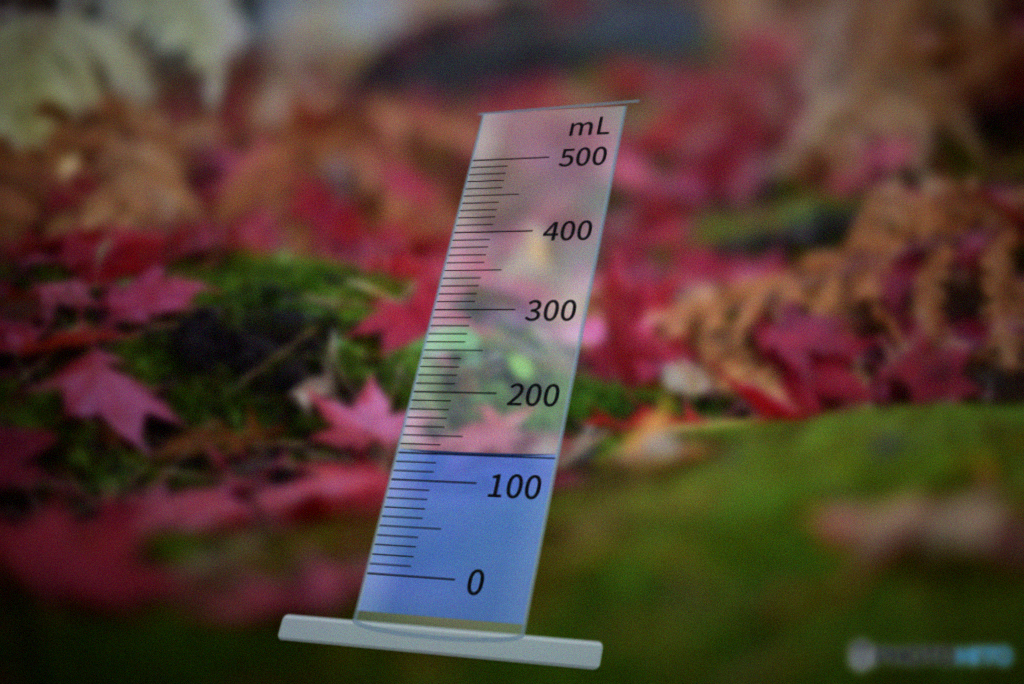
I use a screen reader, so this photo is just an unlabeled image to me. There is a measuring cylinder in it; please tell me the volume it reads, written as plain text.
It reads 130 mL
